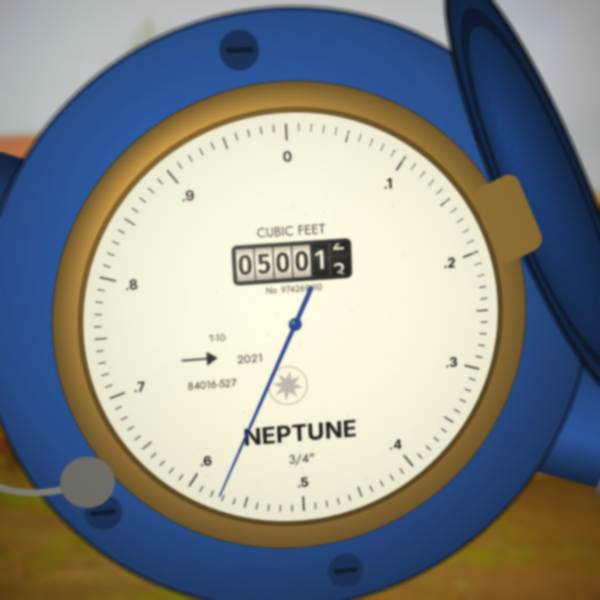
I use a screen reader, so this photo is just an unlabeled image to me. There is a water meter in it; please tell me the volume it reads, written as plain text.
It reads 50012.57 ft³
